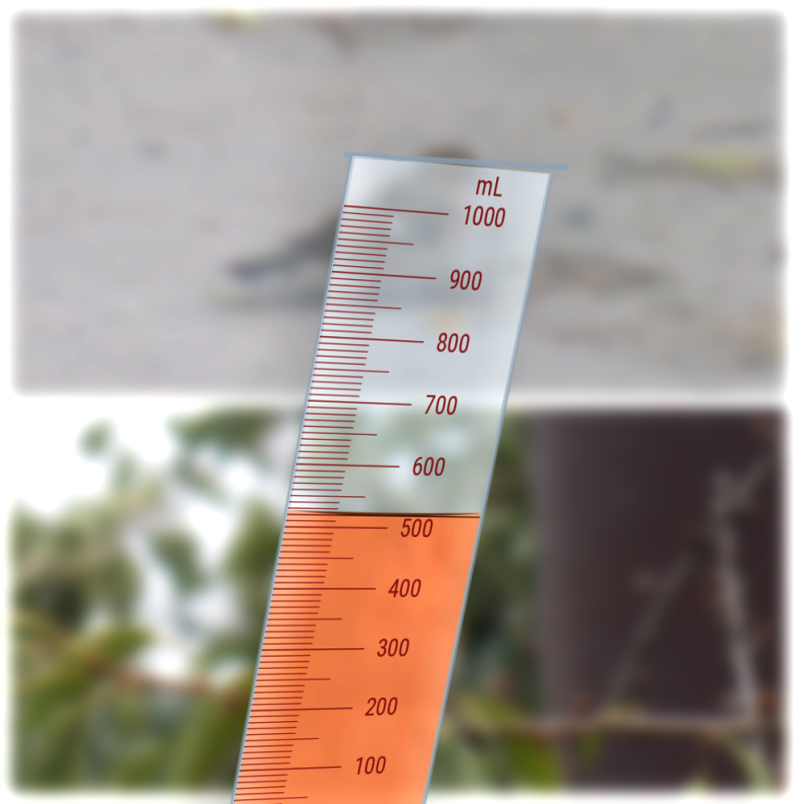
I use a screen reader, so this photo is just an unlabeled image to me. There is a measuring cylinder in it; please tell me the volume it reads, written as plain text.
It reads 520 mL
